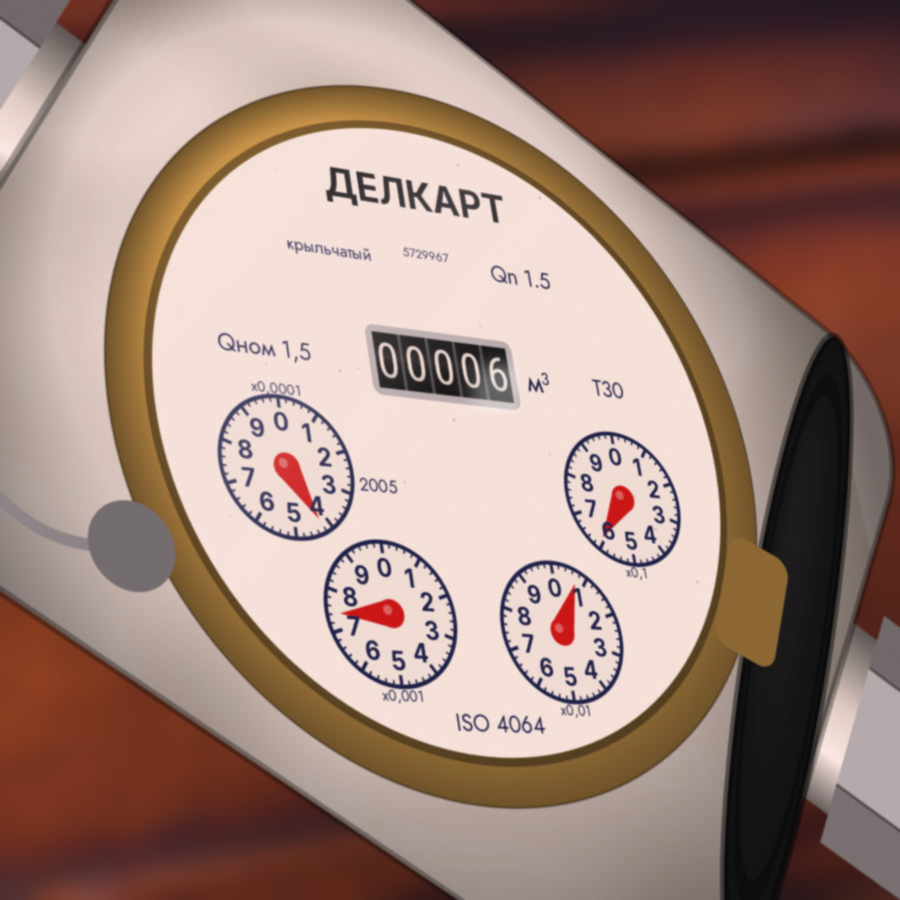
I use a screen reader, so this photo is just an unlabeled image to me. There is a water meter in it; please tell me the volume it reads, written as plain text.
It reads 6.6074 m³
